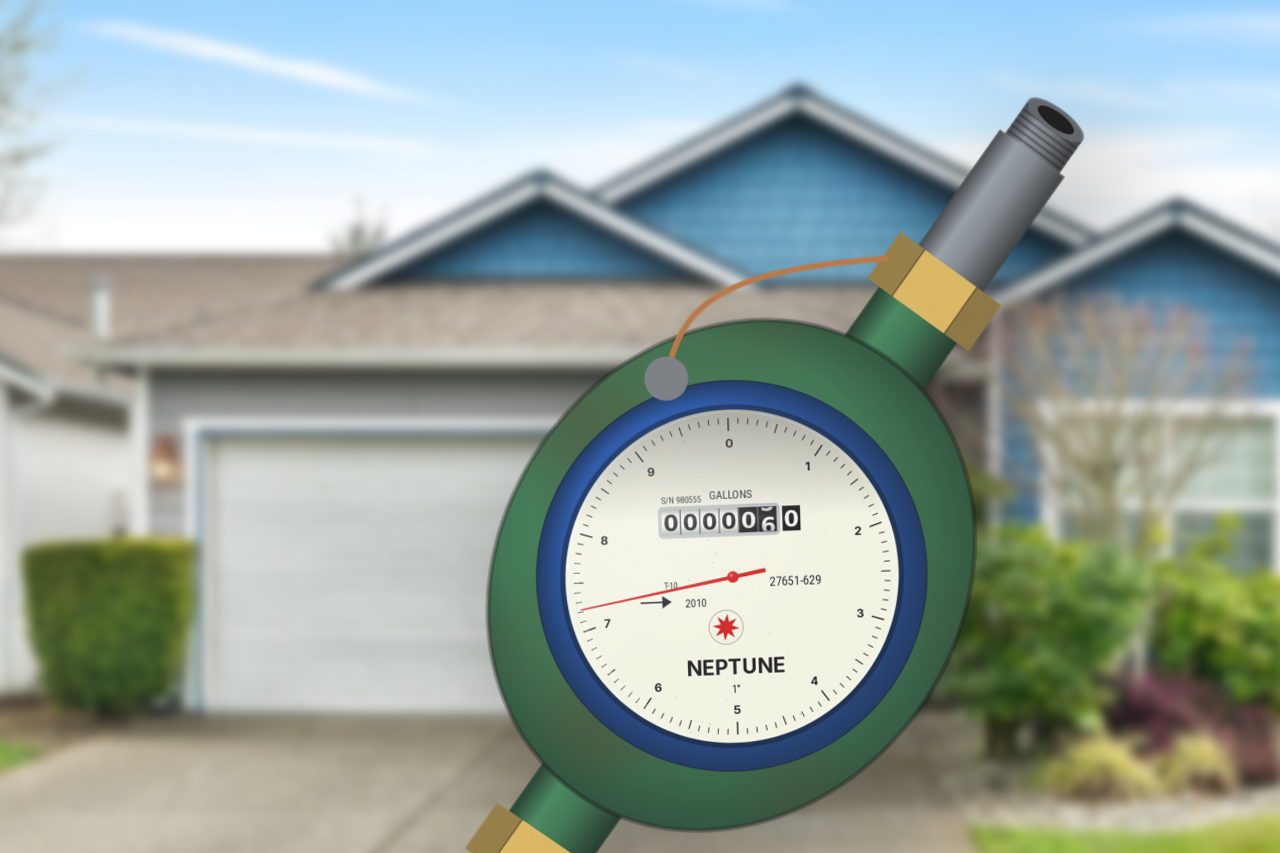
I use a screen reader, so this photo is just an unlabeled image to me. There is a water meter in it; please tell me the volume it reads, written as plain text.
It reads 57.2 gal
